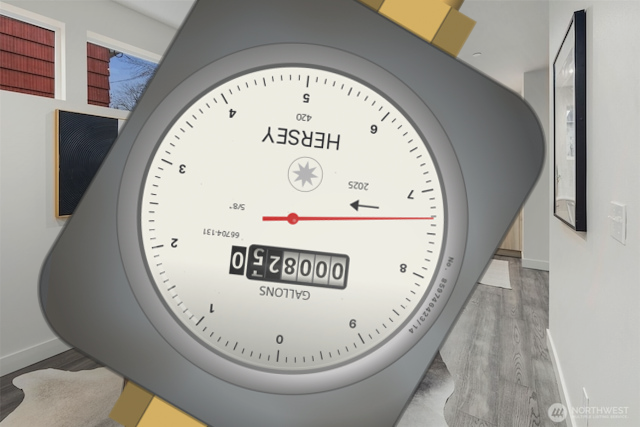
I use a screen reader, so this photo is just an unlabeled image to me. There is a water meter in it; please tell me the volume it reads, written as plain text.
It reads 8247.3 gal
